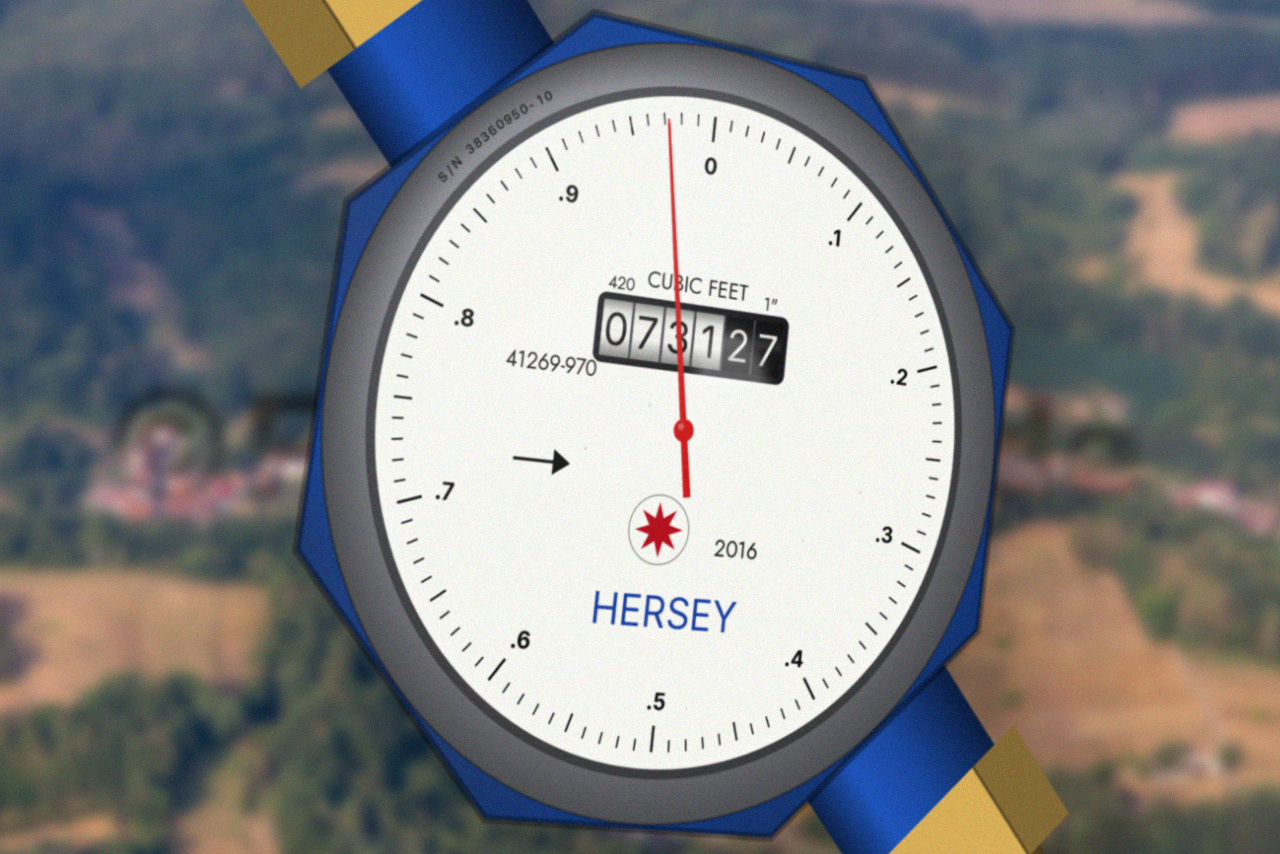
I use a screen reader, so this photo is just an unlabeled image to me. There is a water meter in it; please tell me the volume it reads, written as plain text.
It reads 73126.97 ft³
